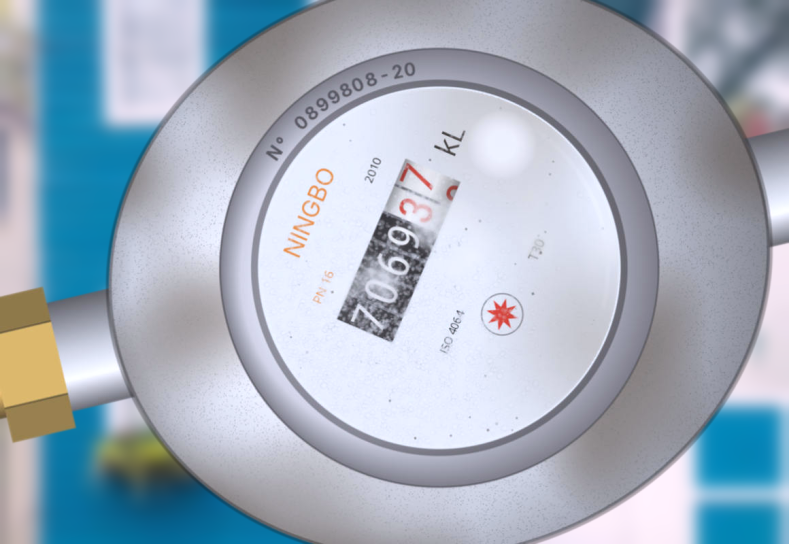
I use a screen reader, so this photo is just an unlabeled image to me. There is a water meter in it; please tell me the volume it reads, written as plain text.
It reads 7069.37 kL
